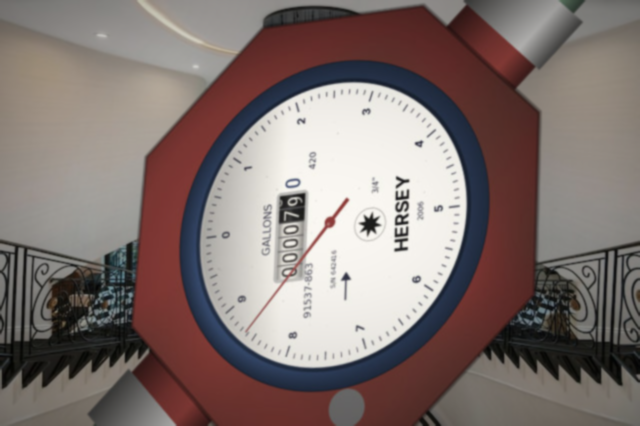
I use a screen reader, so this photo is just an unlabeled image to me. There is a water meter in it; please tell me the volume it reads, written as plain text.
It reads 788.6 gal
